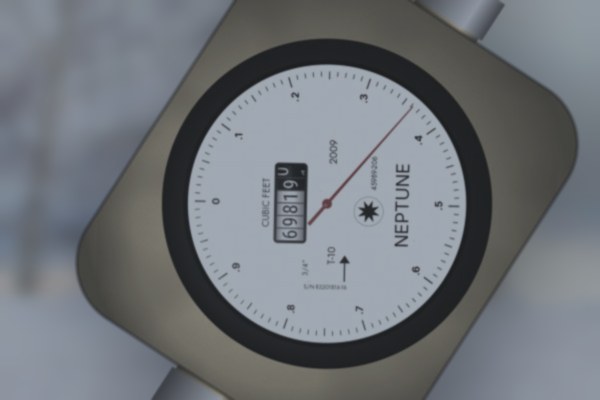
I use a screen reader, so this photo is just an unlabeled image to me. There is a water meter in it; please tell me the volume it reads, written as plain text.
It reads 698190.36 ft³
